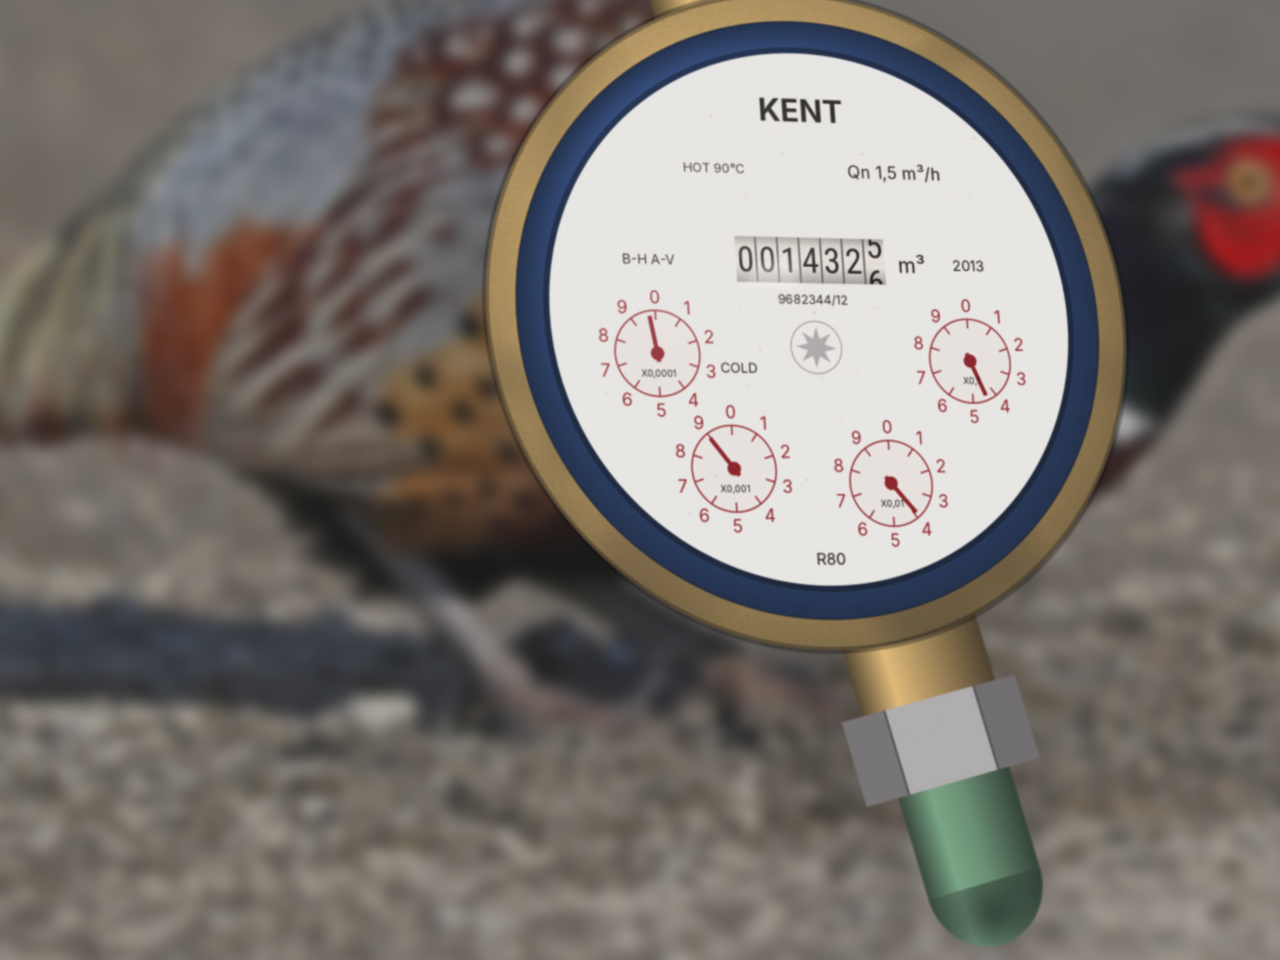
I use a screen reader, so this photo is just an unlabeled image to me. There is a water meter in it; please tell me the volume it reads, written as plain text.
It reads 14325.4389 m³
